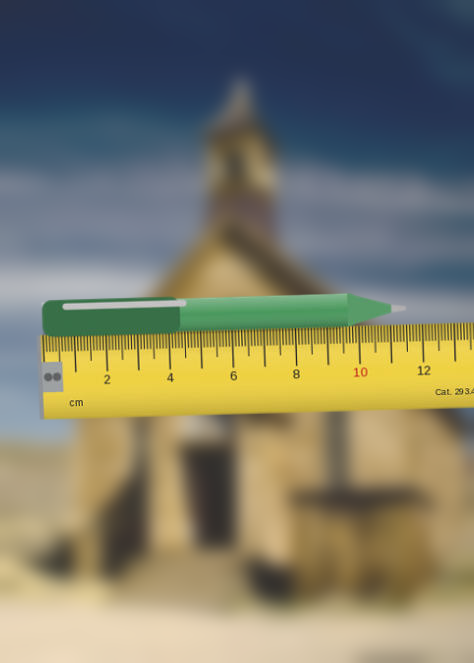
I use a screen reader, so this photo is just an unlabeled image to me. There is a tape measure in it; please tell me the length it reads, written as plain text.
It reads 11.5 cm
